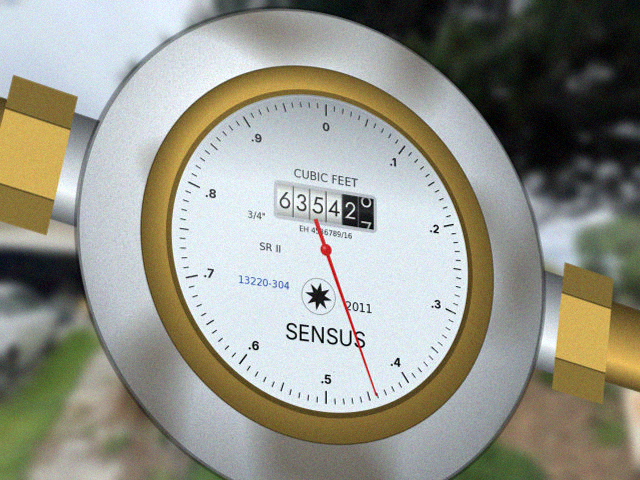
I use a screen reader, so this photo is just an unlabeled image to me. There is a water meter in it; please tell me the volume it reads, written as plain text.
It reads 635426.44 ft³
